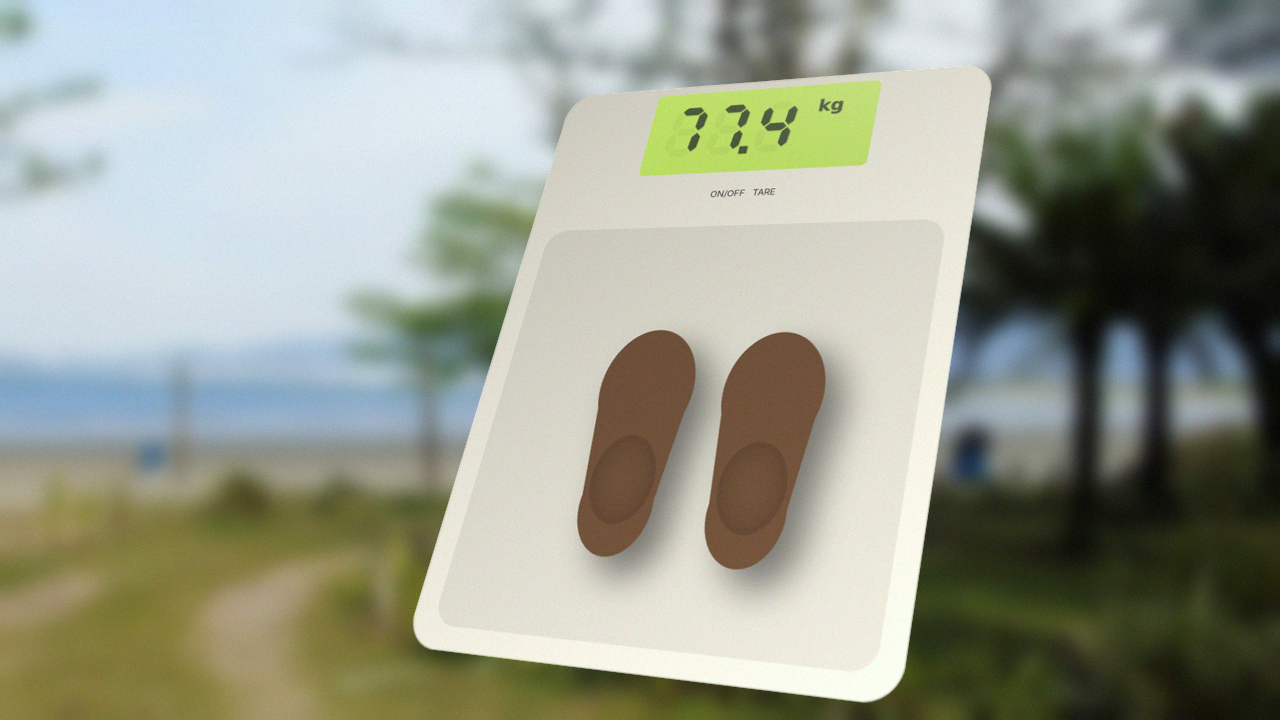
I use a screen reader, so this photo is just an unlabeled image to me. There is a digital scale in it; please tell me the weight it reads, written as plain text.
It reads 77.4 kg
